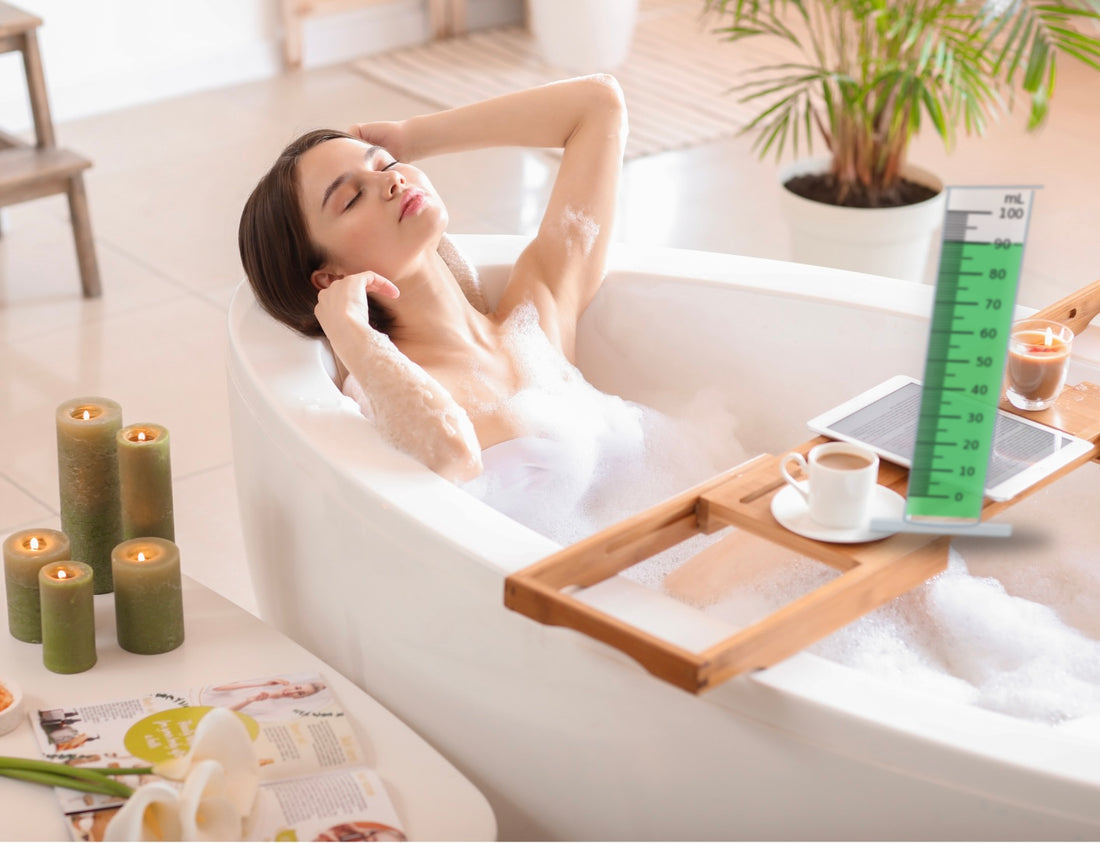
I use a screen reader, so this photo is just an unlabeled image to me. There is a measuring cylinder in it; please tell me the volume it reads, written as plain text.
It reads 90 mL
